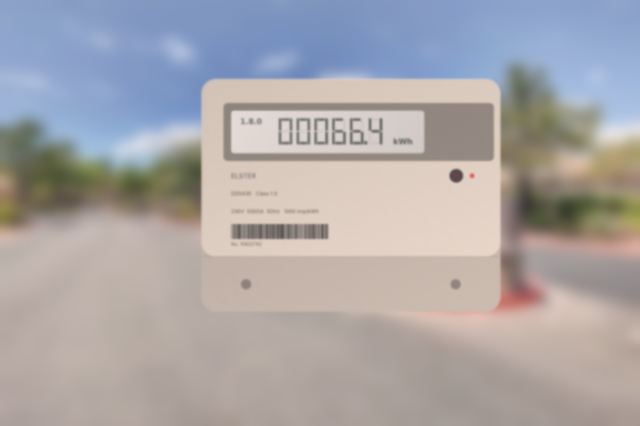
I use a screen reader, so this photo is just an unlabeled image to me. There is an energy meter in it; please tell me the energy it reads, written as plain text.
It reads 66.4 kWh
